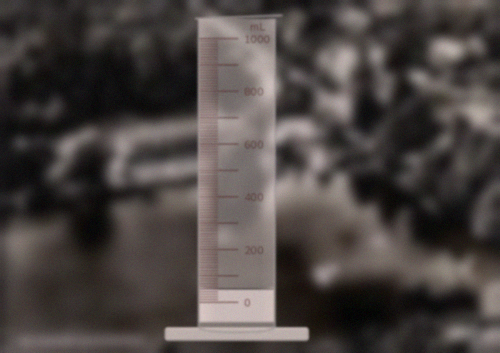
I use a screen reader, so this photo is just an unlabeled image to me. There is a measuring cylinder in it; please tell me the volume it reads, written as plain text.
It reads 50 mL
